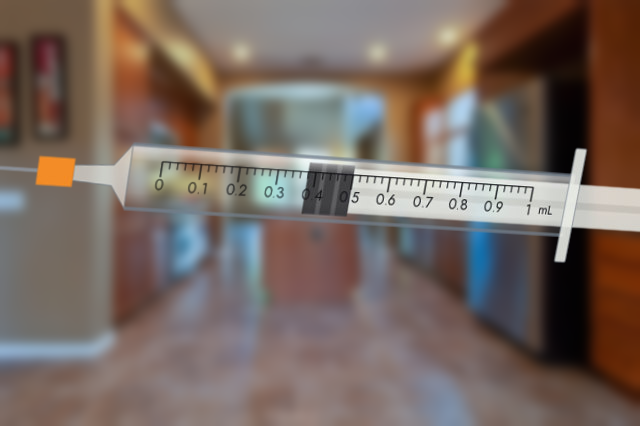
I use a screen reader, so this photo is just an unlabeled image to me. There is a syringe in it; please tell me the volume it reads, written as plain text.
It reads 0.38 mL
